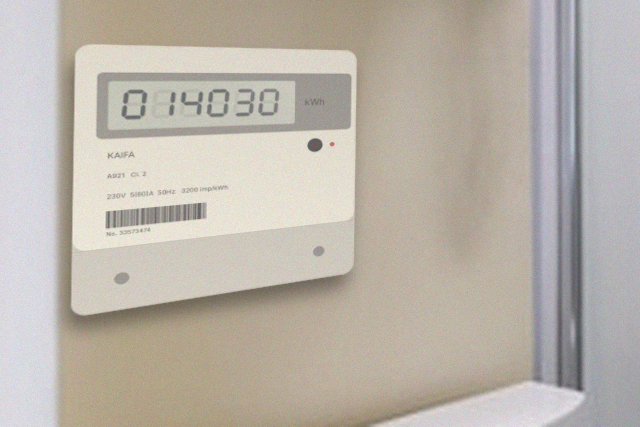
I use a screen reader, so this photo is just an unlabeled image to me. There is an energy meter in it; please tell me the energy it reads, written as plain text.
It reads 14030 kWh
